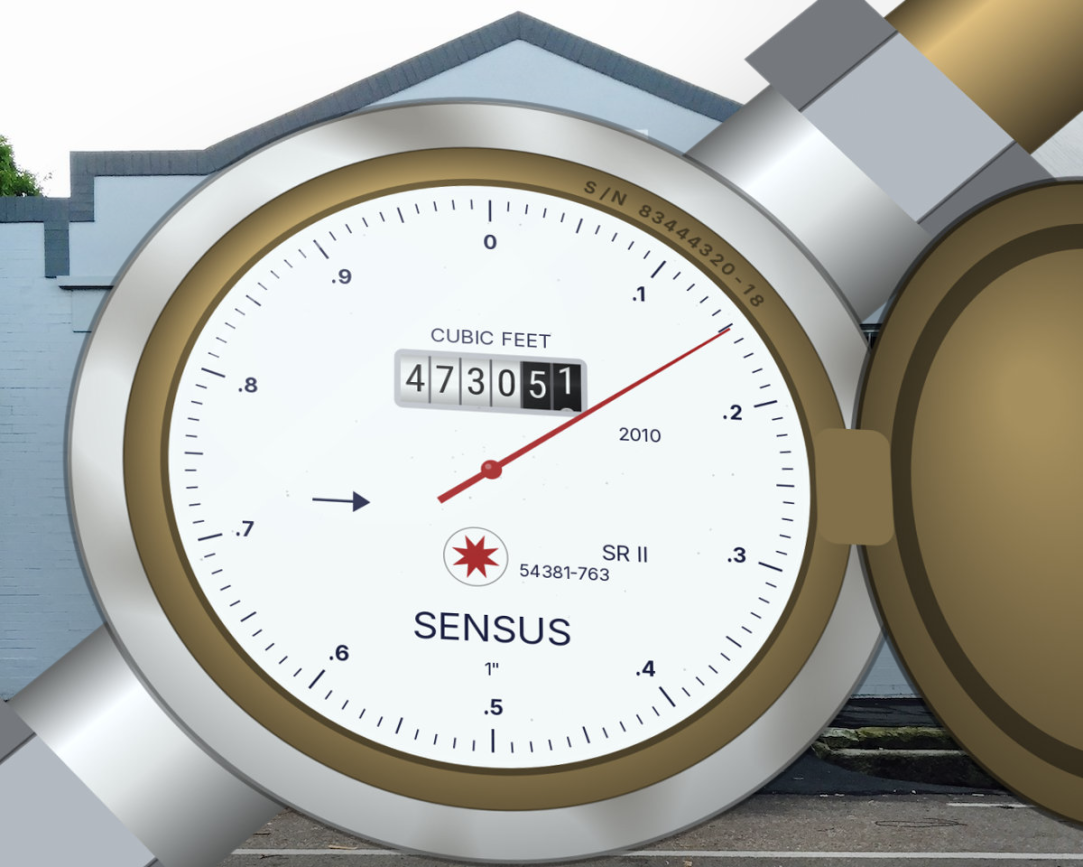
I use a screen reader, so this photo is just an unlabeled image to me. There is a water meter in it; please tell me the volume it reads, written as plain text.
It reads 473051.15 ft³
